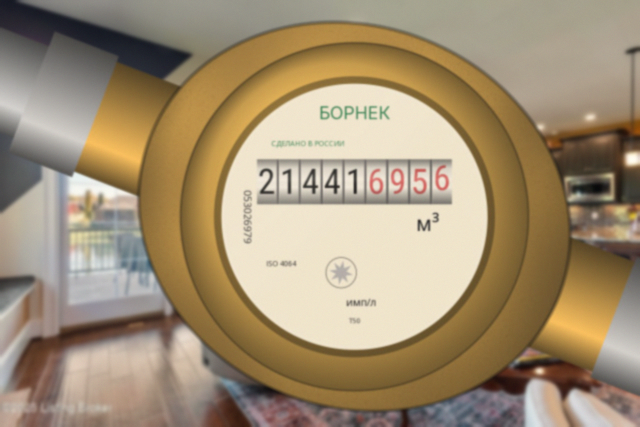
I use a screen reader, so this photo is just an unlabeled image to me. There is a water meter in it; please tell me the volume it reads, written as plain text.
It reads 21441.6956 m³
